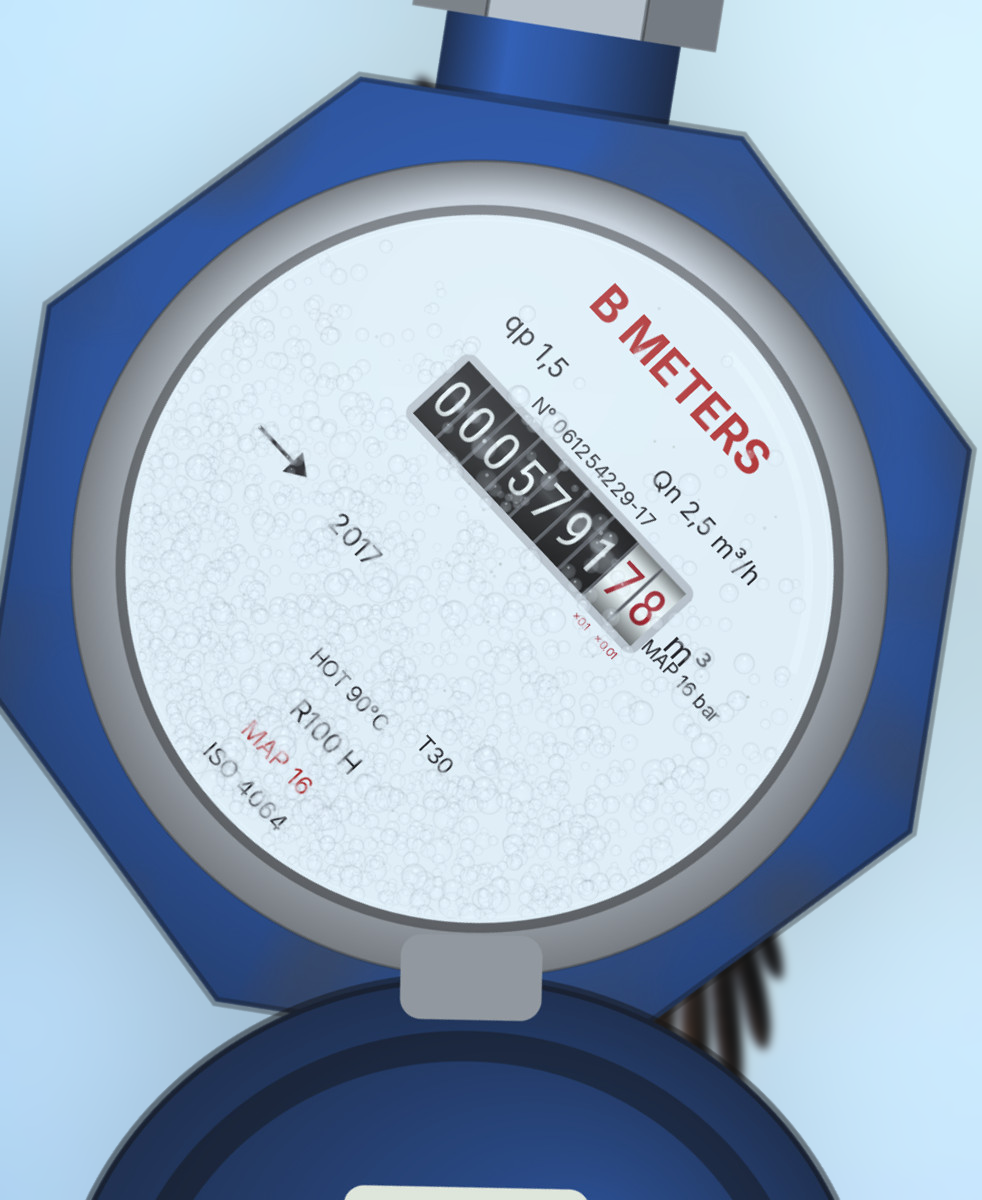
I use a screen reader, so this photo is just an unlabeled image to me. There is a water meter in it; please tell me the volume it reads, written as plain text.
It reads 5791.78 m³
